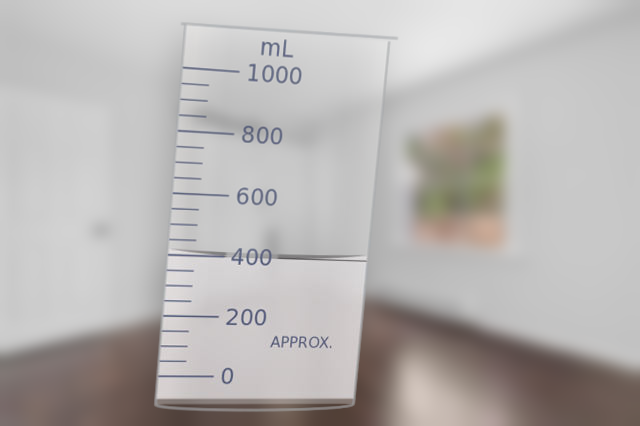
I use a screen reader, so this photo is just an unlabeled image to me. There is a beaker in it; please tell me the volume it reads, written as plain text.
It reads 400 mL
